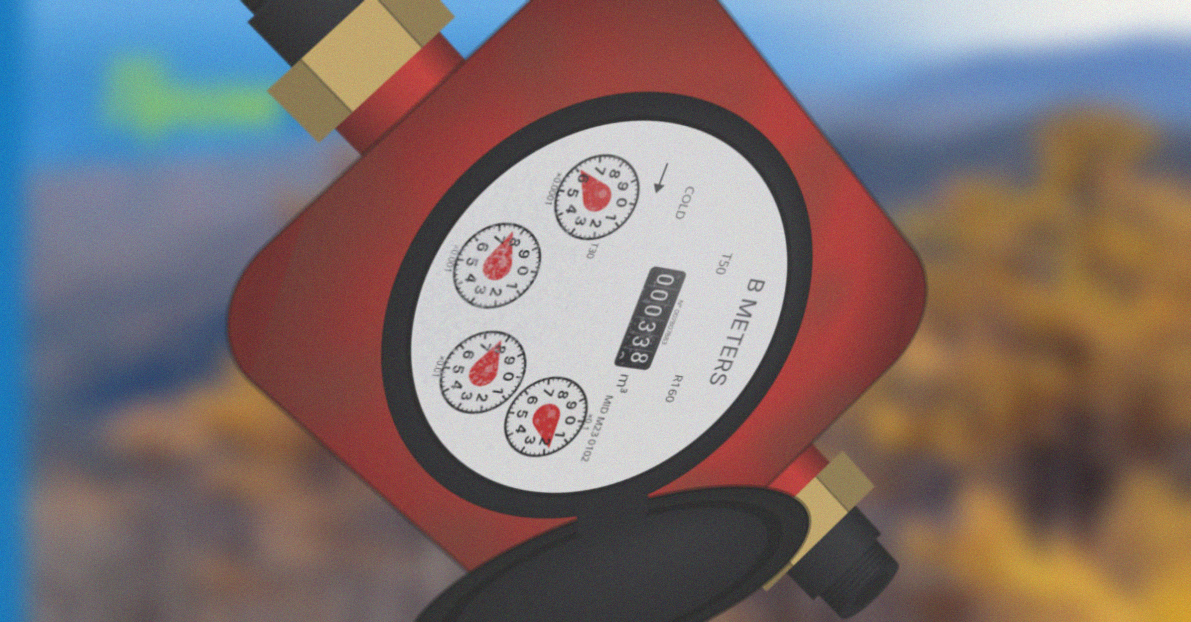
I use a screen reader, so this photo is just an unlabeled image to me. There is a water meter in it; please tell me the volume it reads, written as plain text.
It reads 338.1776 m³
